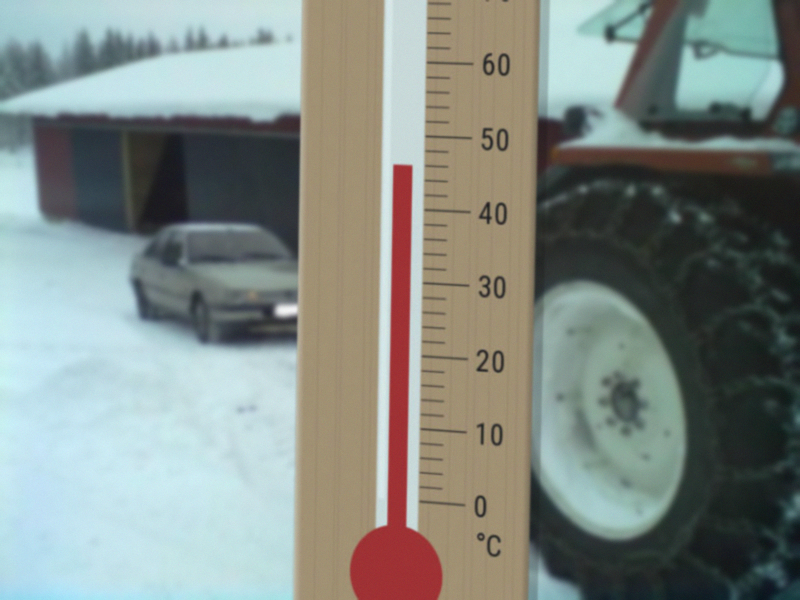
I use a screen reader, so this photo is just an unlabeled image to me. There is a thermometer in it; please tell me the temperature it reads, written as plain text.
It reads 46 °C
